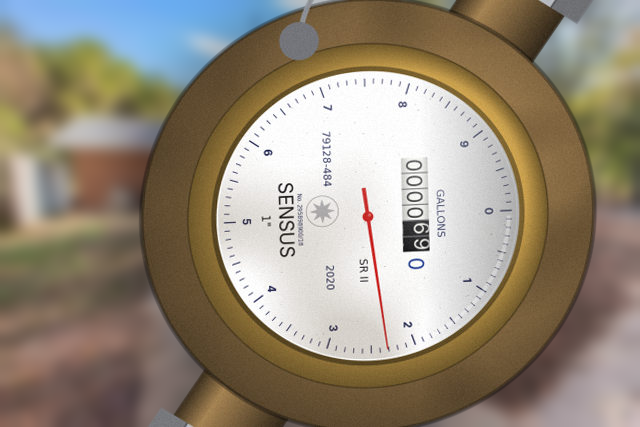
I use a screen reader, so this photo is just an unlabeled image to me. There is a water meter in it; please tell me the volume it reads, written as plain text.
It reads 692.3 gal
